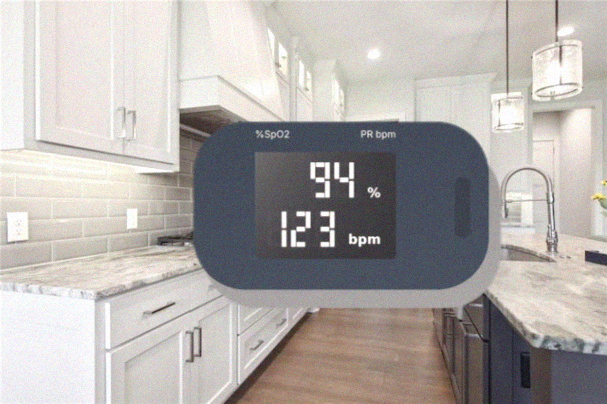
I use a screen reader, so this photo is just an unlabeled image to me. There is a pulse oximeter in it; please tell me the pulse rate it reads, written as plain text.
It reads 123 bpm
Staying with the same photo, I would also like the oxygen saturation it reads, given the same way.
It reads 94 %
